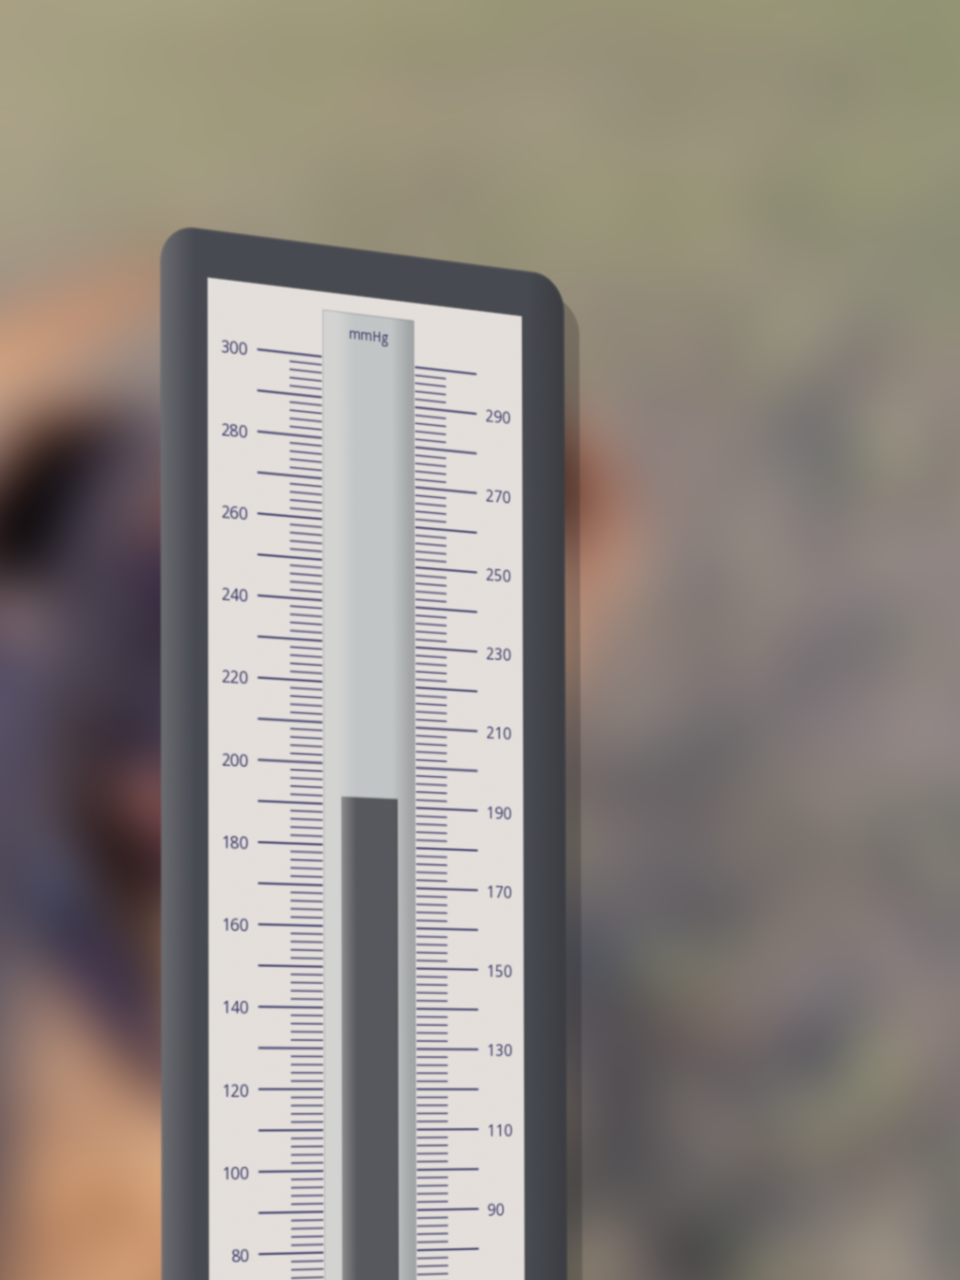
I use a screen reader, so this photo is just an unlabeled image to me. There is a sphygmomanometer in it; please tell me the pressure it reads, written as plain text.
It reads 192 mmHg
